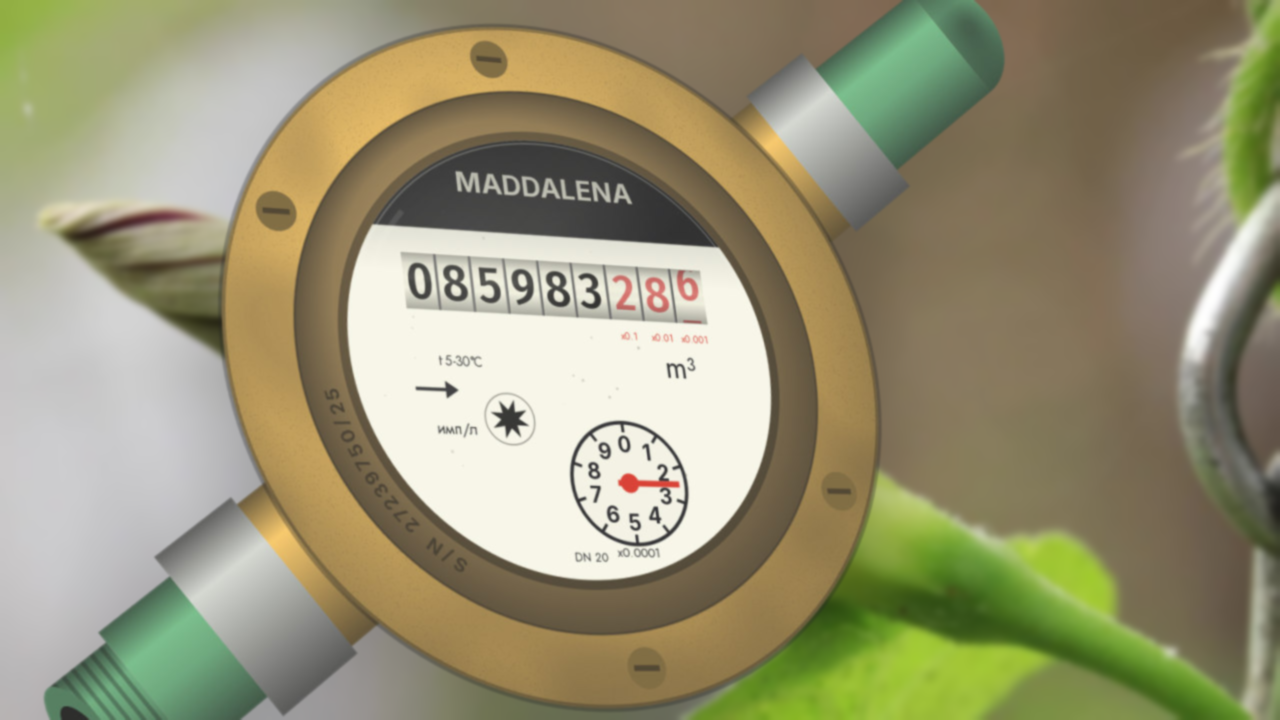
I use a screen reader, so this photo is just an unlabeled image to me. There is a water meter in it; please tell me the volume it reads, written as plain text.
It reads 85983.2862 m³
